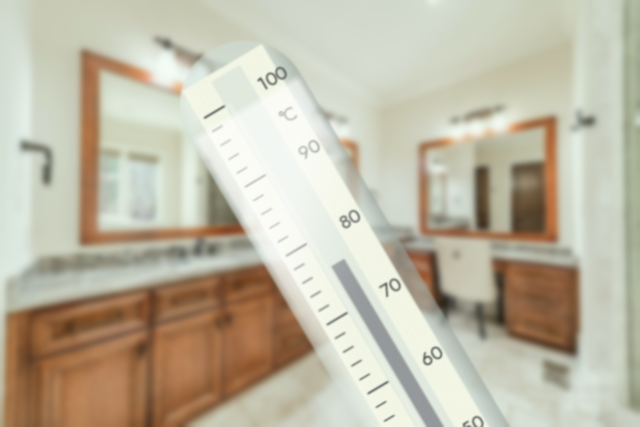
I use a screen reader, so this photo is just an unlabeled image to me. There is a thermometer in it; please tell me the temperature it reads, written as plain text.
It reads 76 °C
